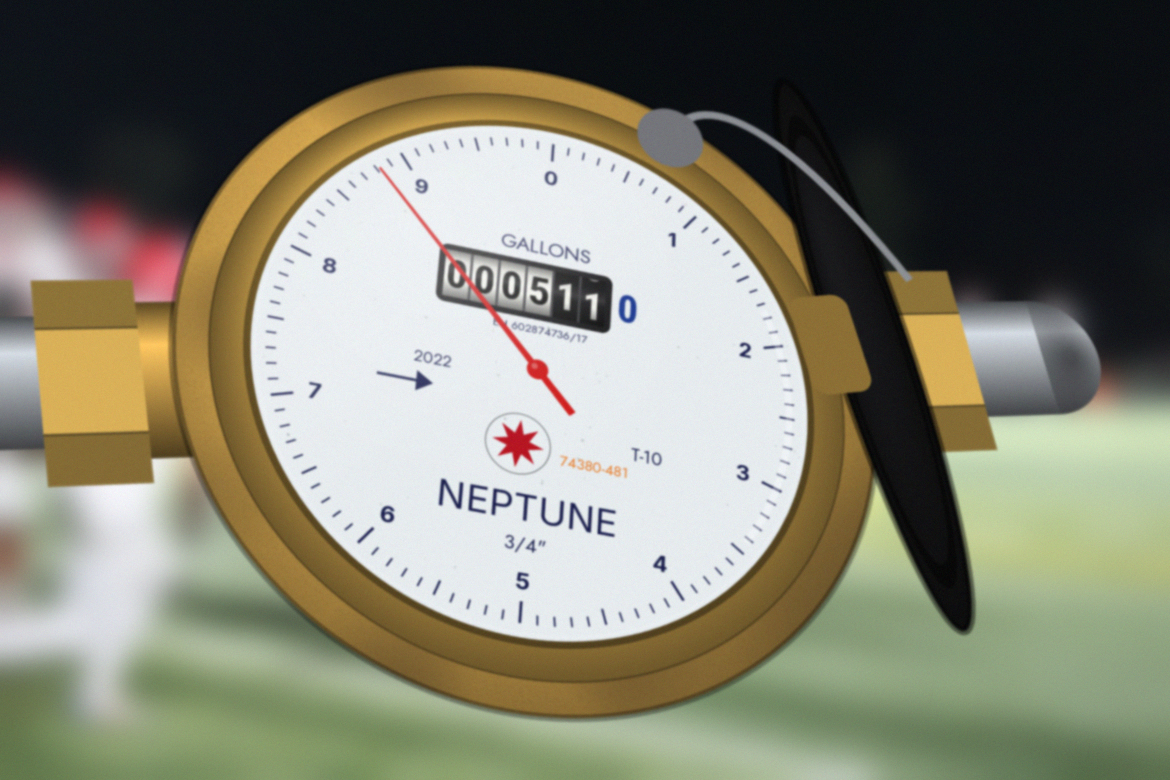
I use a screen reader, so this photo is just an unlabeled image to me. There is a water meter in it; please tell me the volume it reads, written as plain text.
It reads 5108.8 gal
